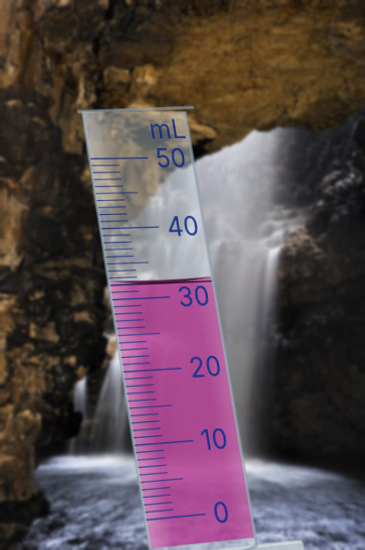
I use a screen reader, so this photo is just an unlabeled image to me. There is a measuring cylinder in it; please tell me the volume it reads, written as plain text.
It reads 32 mL
